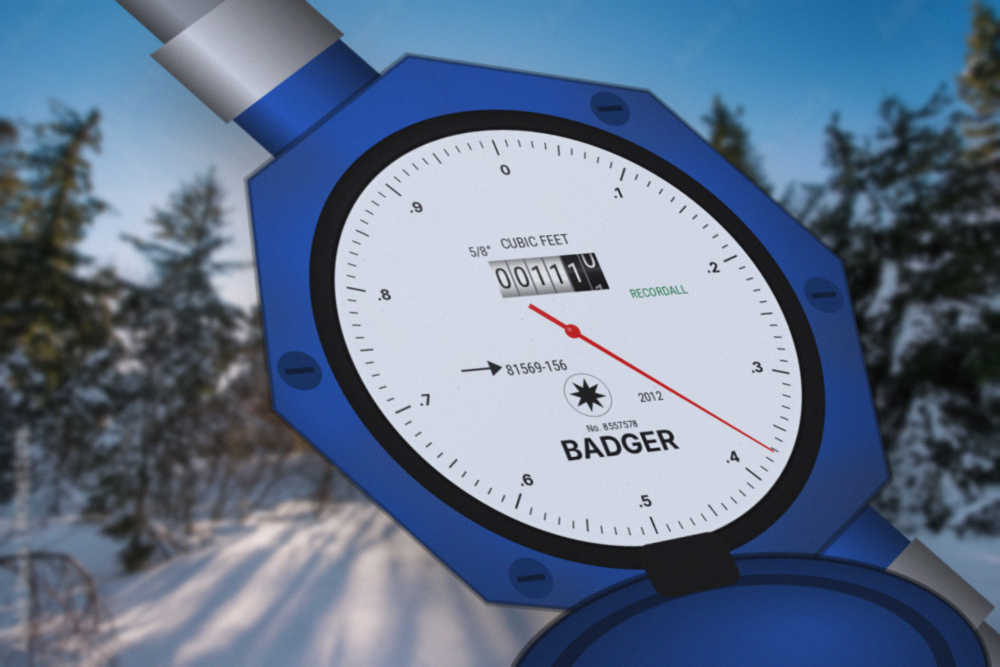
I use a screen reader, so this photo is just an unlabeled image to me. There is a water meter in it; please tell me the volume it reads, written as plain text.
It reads 1110.37 ft³
